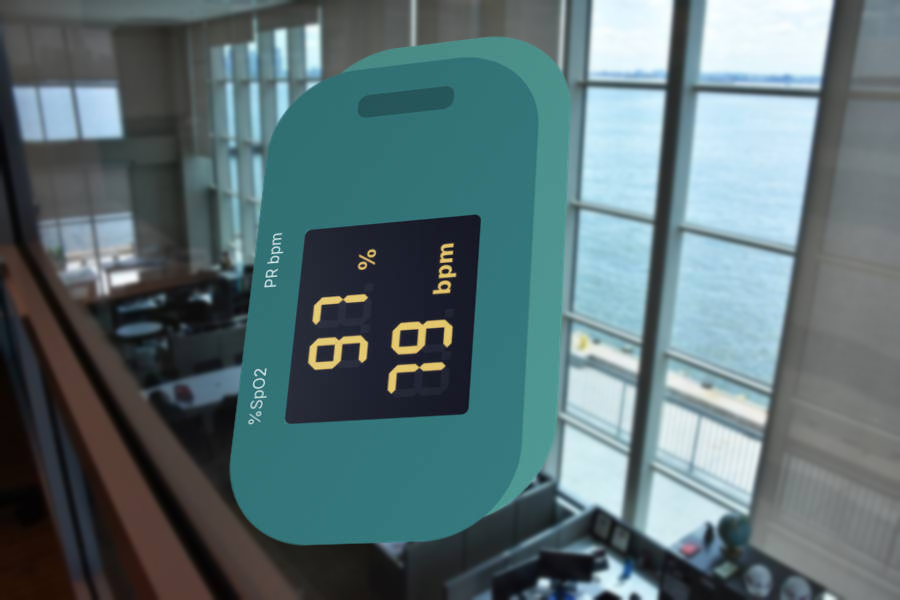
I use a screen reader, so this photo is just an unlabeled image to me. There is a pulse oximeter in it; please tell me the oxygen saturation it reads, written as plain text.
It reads 97 %
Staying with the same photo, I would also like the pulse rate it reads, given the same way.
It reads 79 bpm
